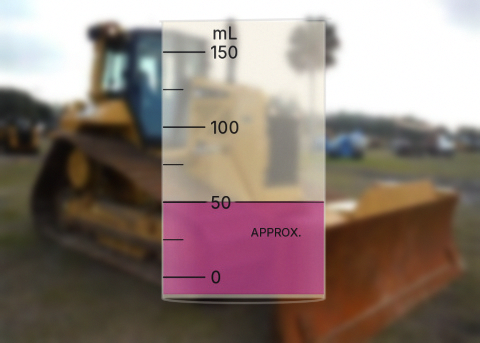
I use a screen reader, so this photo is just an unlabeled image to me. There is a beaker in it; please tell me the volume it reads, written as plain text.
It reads 50 mL
